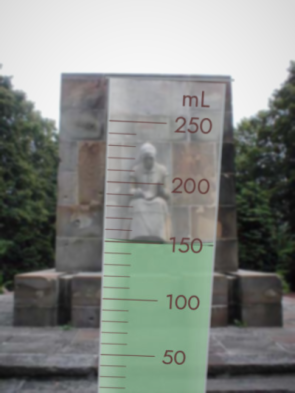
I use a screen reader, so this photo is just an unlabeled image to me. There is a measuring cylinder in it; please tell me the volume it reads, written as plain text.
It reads 150 mL
